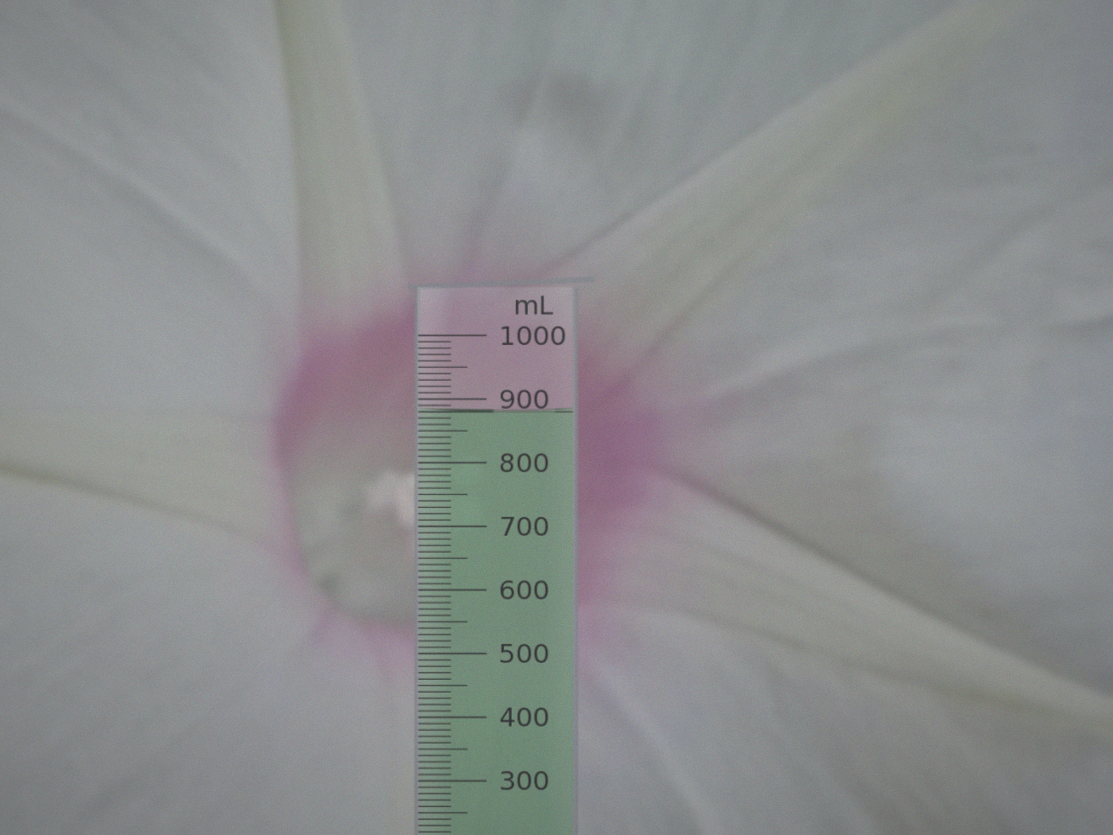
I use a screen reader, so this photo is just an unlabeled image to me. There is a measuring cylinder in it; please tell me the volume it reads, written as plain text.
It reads 880 mL
